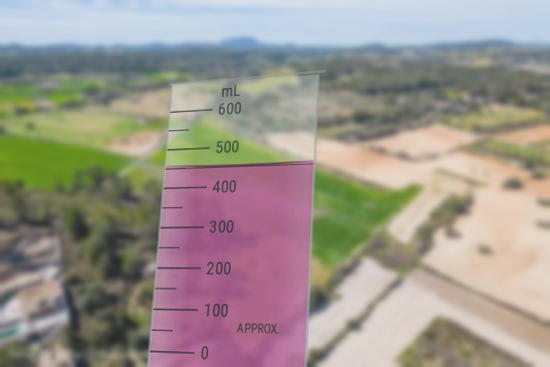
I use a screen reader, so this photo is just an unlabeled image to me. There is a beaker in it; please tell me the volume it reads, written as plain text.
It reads 450 mL
